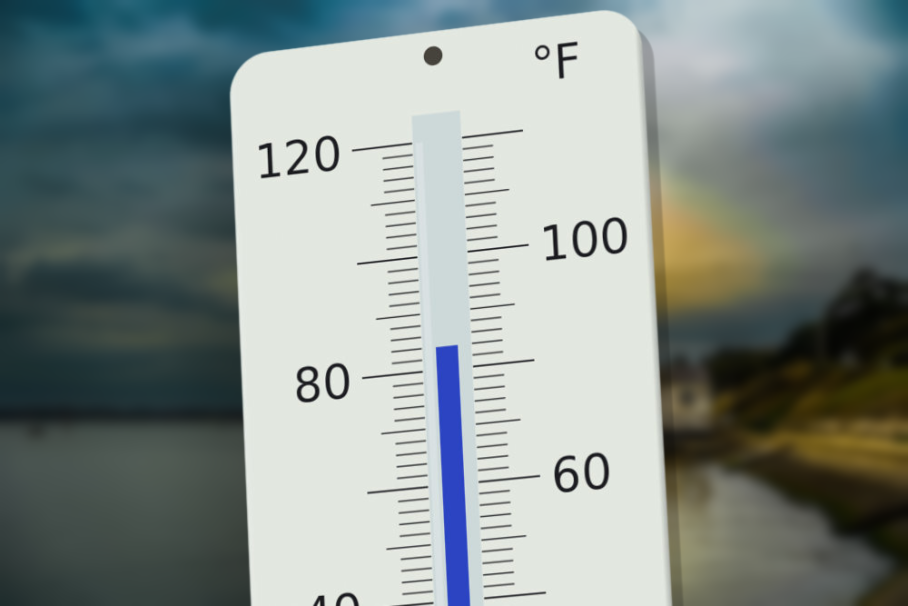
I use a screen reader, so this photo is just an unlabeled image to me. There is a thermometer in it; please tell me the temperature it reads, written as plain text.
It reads 84 °F
